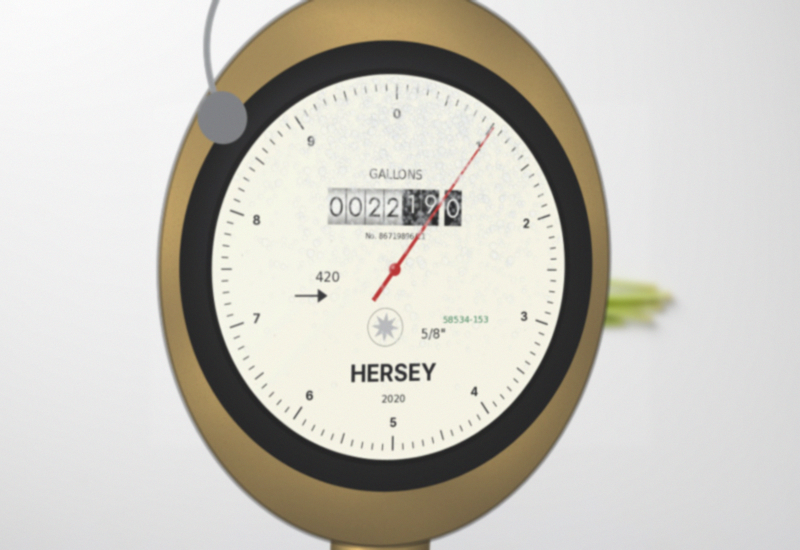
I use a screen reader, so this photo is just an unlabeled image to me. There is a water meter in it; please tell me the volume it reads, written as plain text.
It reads 22191.0 gal
